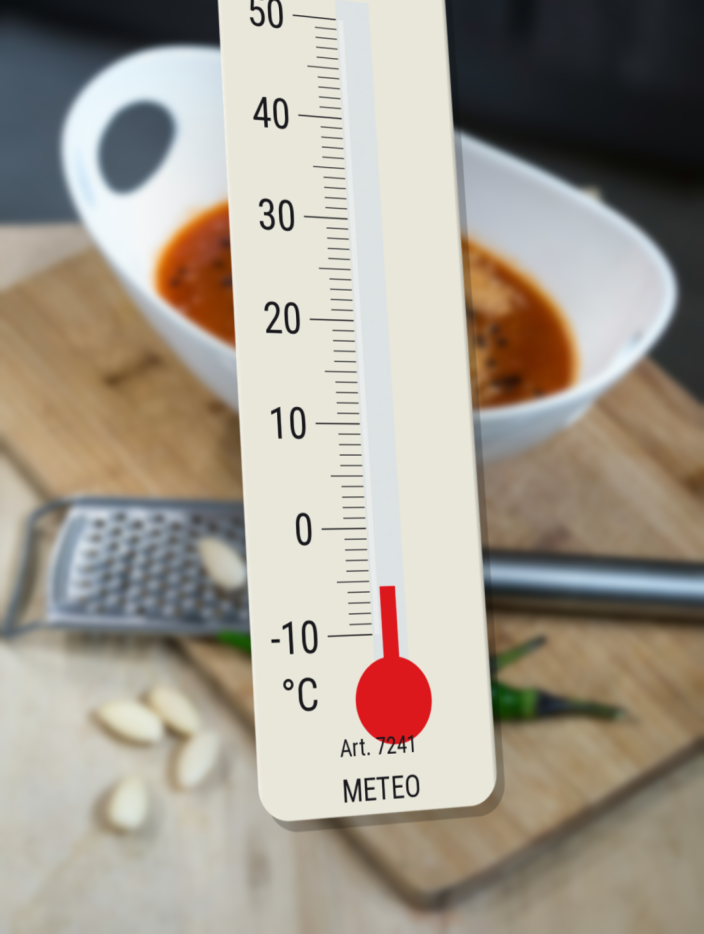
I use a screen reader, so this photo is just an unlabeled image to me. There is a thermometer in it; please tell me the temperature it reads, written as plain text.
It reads -5.5 °C
